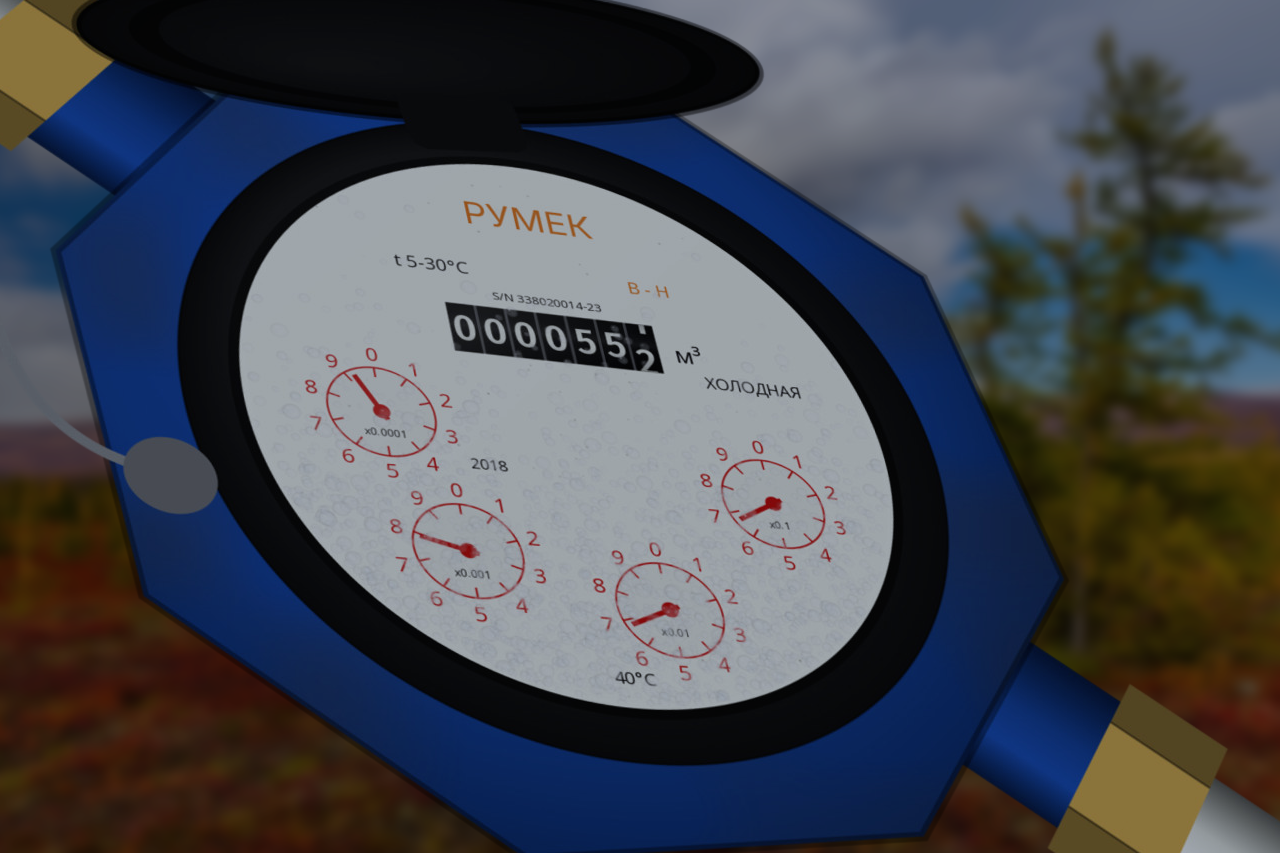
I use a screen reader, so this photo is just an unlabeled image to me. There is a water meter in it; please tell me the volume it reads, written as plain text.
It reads 551.6679 m³
